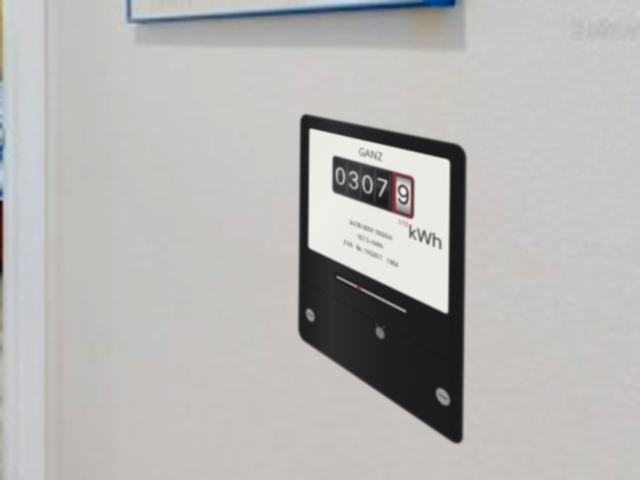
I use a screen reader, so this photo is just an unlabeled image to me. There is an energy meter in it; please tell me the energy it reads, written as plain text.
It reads 307.9 kWh
